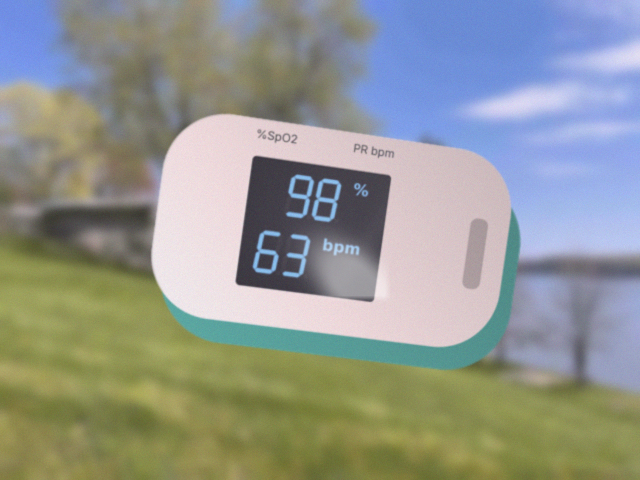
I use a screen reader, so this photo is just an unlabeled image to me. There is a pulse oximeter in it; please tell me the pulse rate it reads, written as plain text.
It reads 63 bpm
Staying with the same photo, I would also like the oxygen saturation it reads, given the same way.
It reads 98 %
